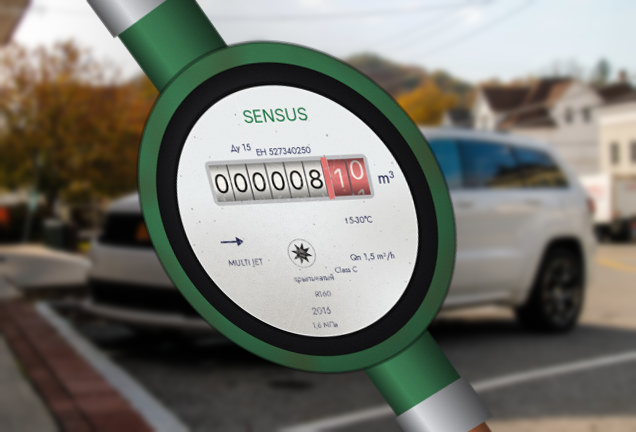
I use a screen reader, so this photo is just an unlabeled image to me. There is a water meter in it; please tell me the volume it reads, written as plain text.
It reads 8.10 m³
